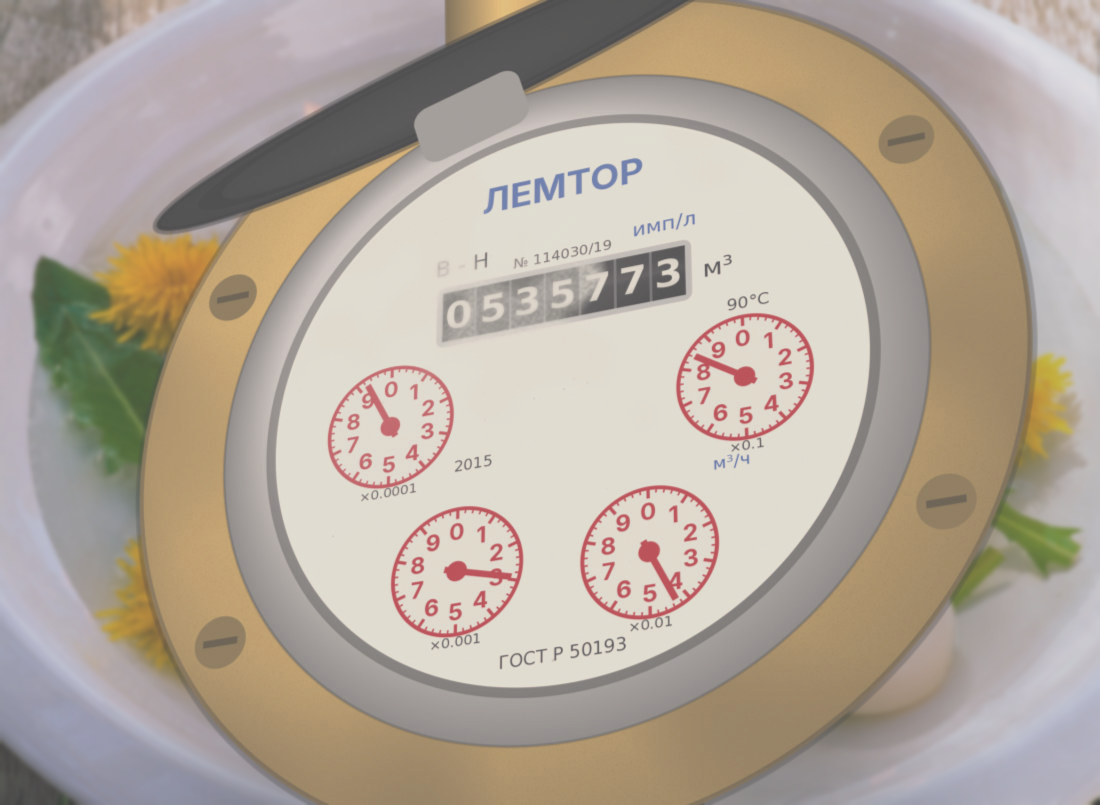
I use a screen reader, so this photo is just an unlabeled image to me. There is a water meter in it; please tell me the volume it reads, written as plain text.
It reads 535773.8429 m³
